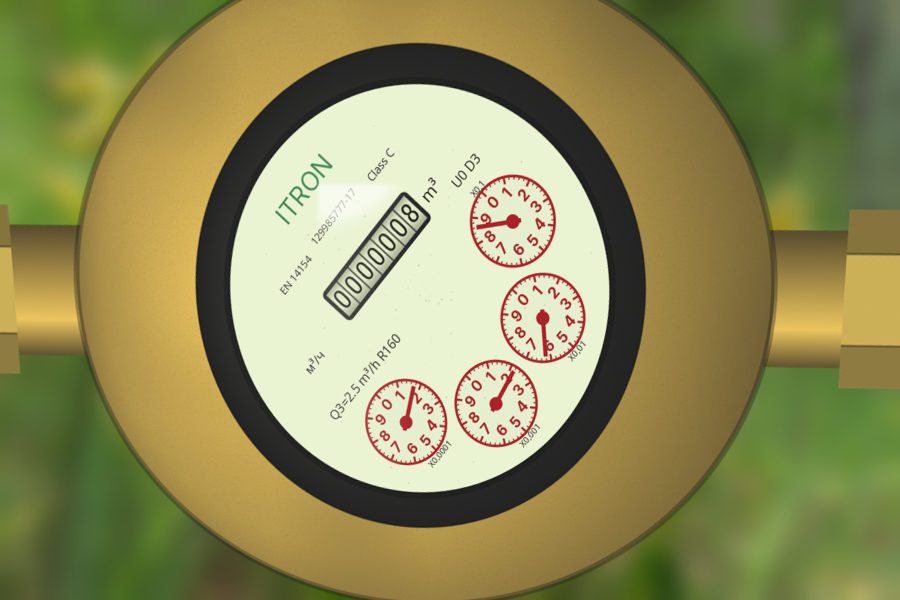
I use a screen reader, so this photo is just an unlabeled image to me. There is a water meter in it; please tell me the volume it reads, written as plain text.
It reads 8.8621 m³
